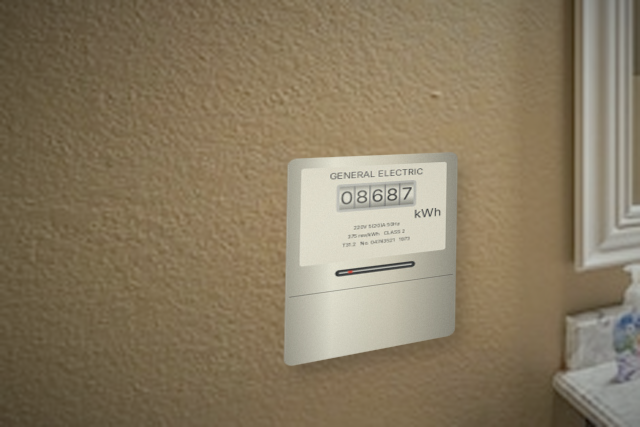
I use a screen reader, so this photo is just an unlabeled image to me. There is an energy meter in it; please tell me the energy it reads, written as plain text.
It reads 8687 kWh
